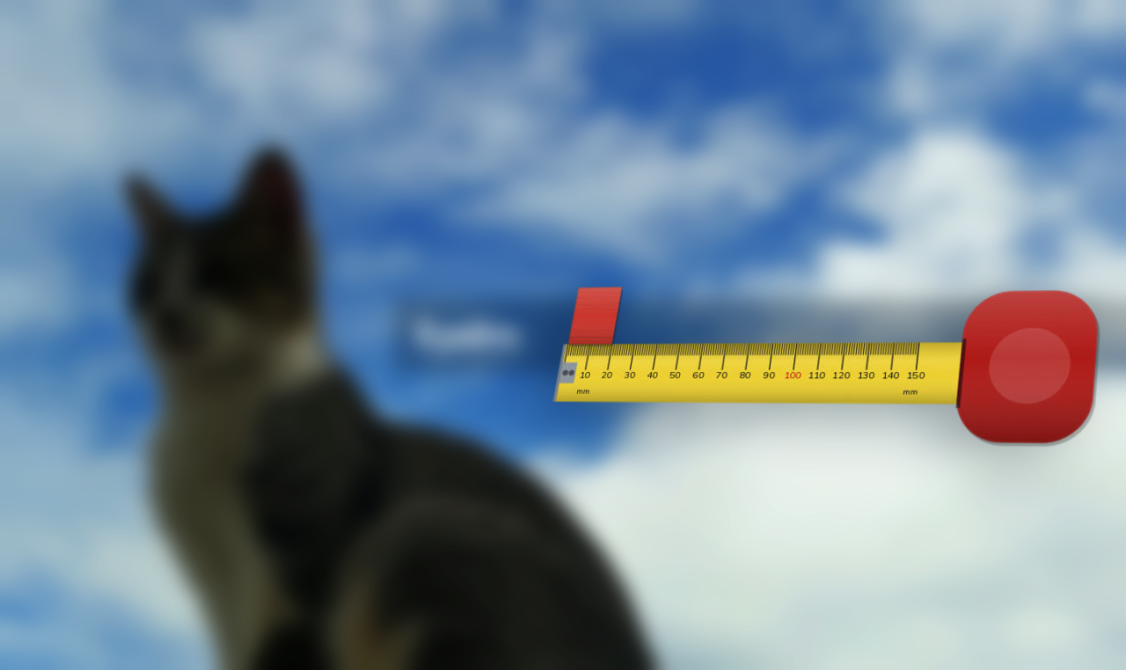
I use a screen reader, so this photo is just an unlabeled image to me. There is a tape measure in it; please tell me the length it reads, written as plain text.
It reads 20 mm
